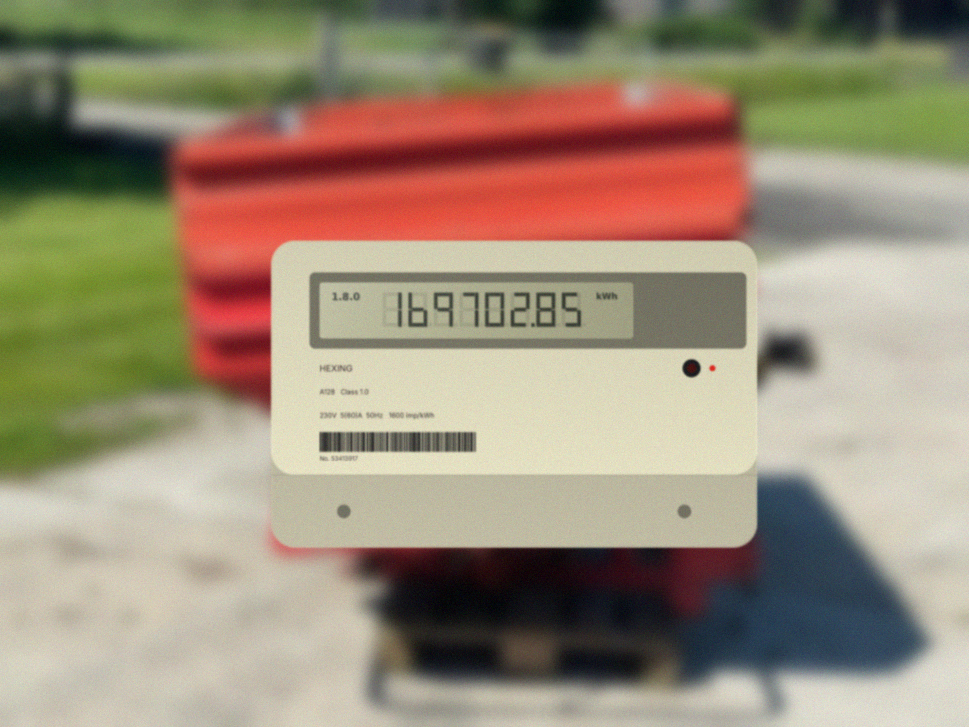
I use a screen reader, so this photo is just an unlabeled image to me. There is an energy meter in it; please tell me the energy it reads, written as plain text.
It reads 169702.85 kWh
